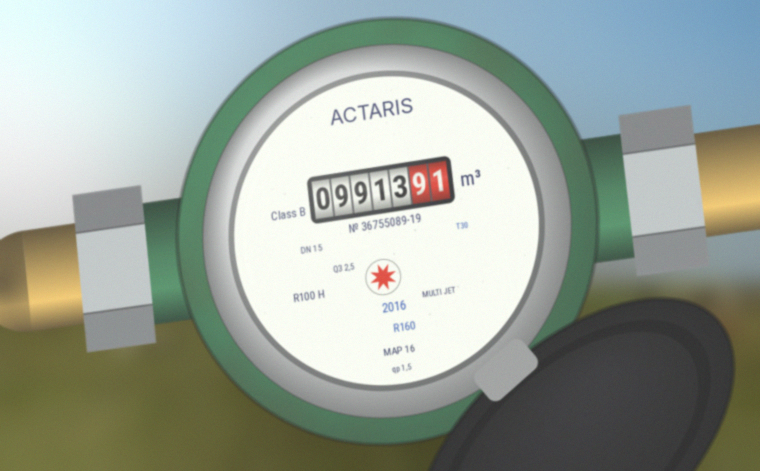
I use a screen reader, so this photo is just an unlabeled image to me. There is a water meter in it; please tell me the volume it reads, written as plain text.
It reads 9913.91 m³
